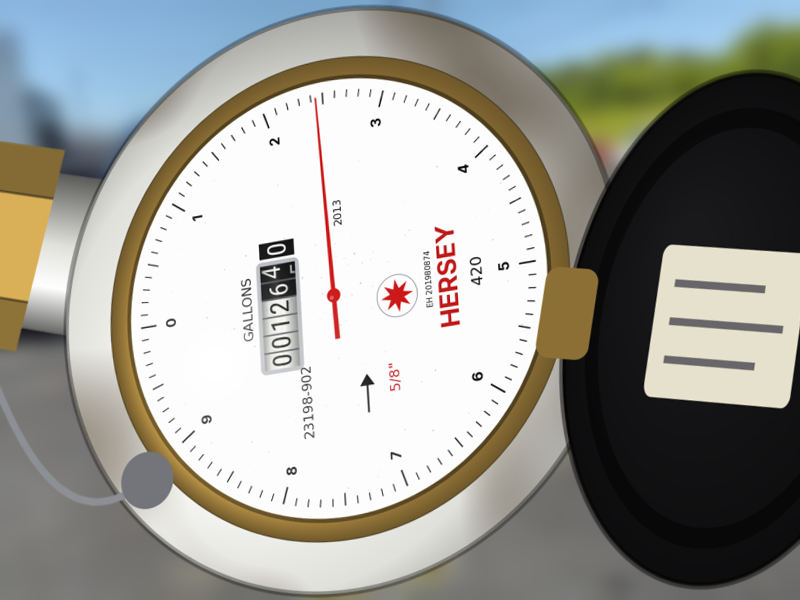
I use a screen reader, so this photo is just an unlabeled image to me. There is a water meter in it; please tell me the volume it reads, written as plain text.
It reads 12642.4 gal
